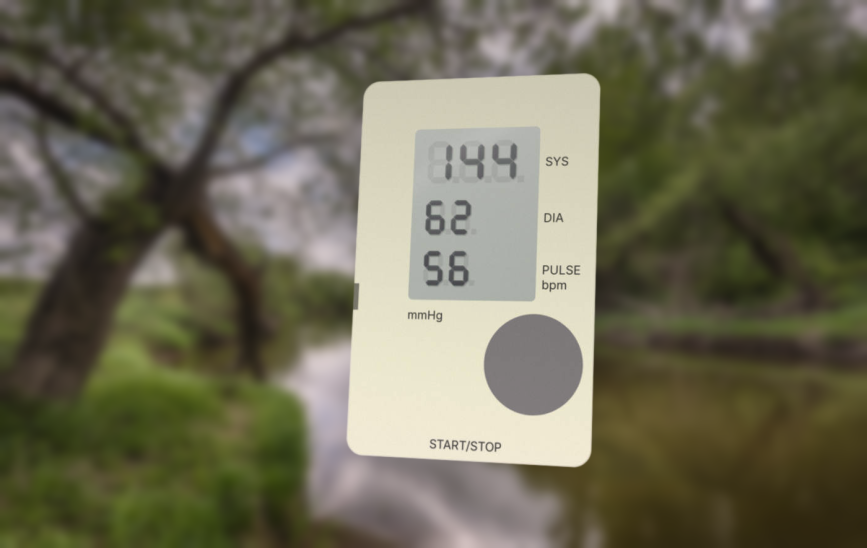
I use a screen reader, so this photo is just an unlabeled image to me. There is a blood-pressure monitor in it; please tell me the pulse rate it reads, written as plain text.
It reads 56 bpm
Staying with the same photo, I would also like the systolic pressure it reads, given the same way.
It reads 144 mmHg
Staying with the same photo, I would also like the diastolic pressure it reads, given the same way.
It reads 62 mmHg
